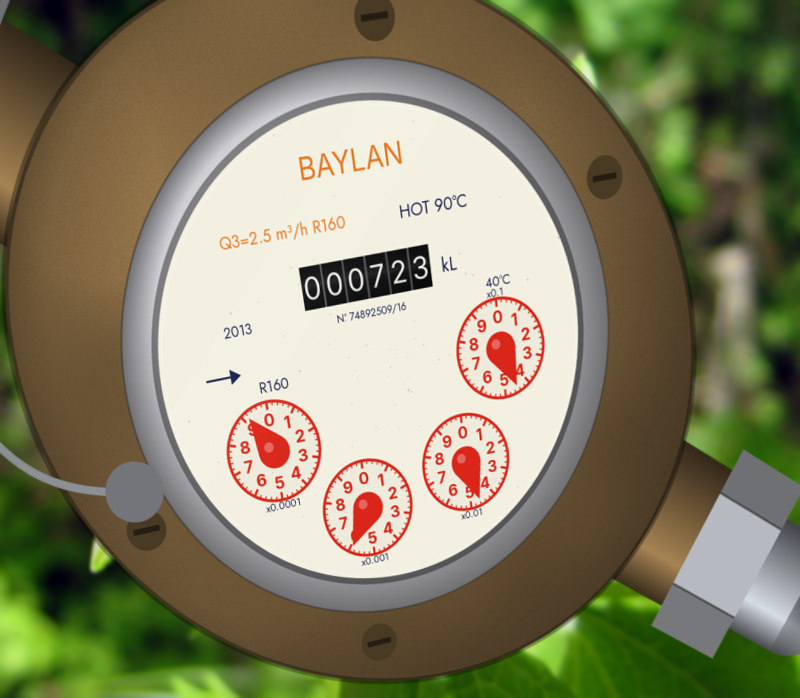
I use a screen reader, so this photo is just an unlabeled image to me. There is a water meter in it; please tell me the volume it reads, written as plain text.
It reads 723.4459 kL
